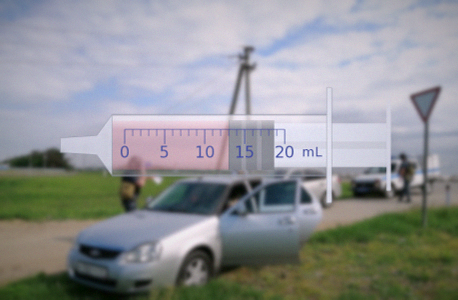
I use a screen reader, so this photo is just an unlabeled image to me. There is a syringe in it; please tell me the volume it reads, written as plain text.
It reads 13 mL
